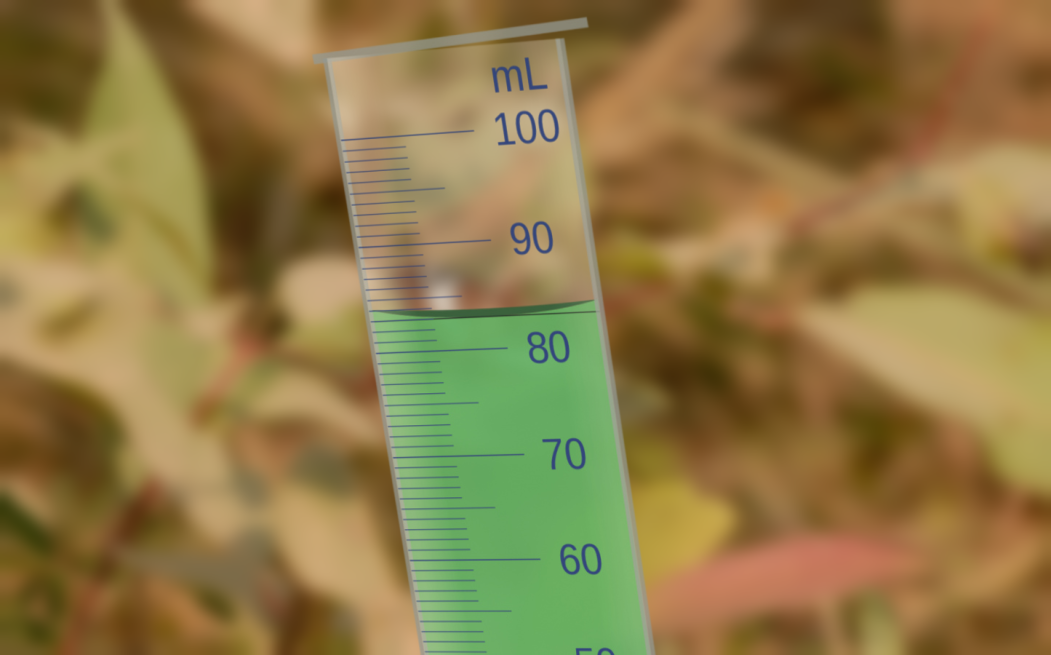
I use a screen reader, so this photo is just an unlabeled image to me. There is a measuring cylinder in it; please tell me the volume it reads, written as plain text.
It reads 83 mL
